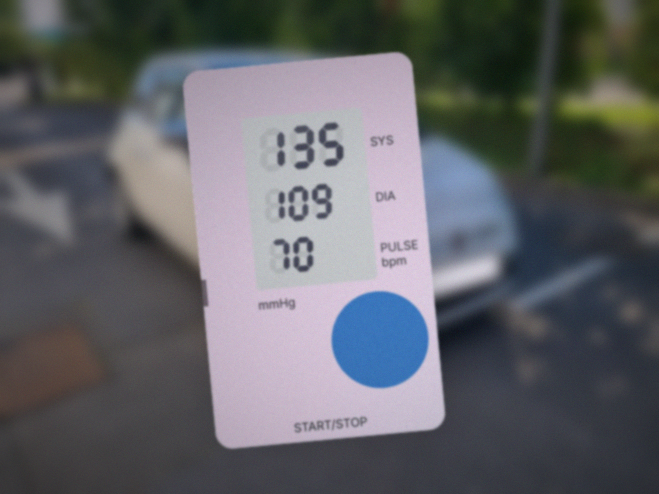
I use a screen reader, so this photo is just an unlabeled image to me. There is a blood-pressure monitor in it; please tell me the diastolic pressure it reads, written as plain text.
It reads 109 mmHg
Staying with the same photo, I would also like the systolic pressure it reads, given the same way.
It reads 135 mmHg
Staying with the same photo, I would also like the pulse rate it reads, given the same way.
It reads 70 bpm
